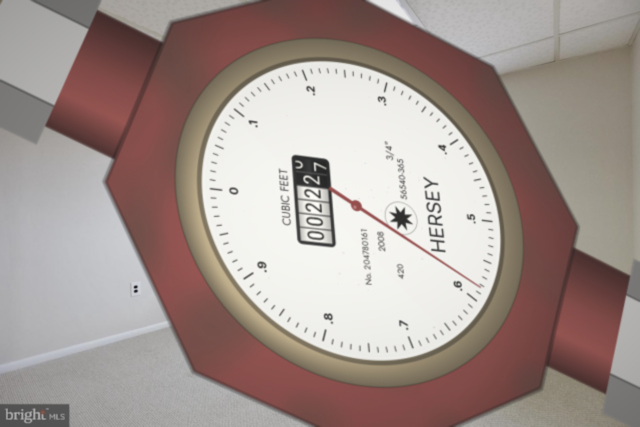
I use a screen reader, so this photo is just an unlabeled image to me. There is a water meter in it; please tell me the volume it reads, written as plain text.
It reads 2226.58 ft³
